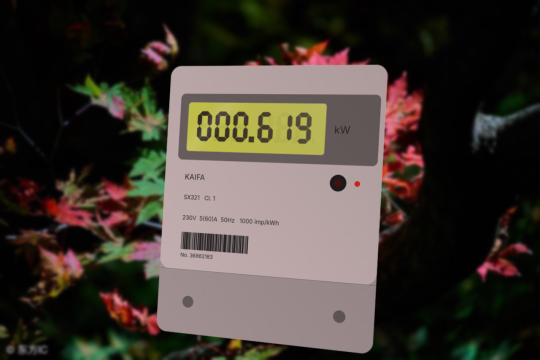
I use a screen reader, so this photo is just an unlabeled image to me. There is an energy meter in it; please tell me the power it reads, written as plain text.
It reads 0.619 kW
